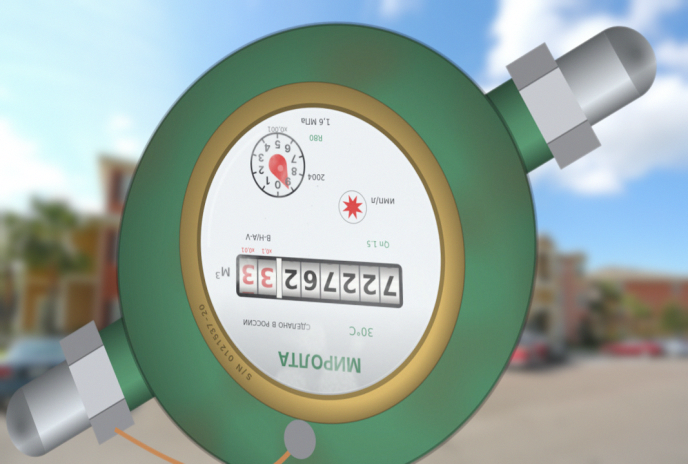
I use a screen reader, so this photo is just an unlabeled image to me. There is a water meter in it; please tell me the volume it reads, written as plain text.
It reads 722762.329 m³
